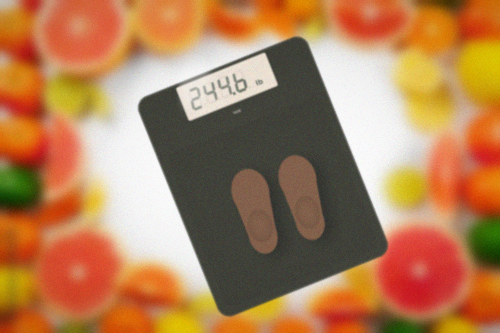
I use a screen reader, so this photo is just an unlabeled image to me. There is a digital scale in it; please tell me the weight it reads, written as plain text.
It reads 244.6 lb
